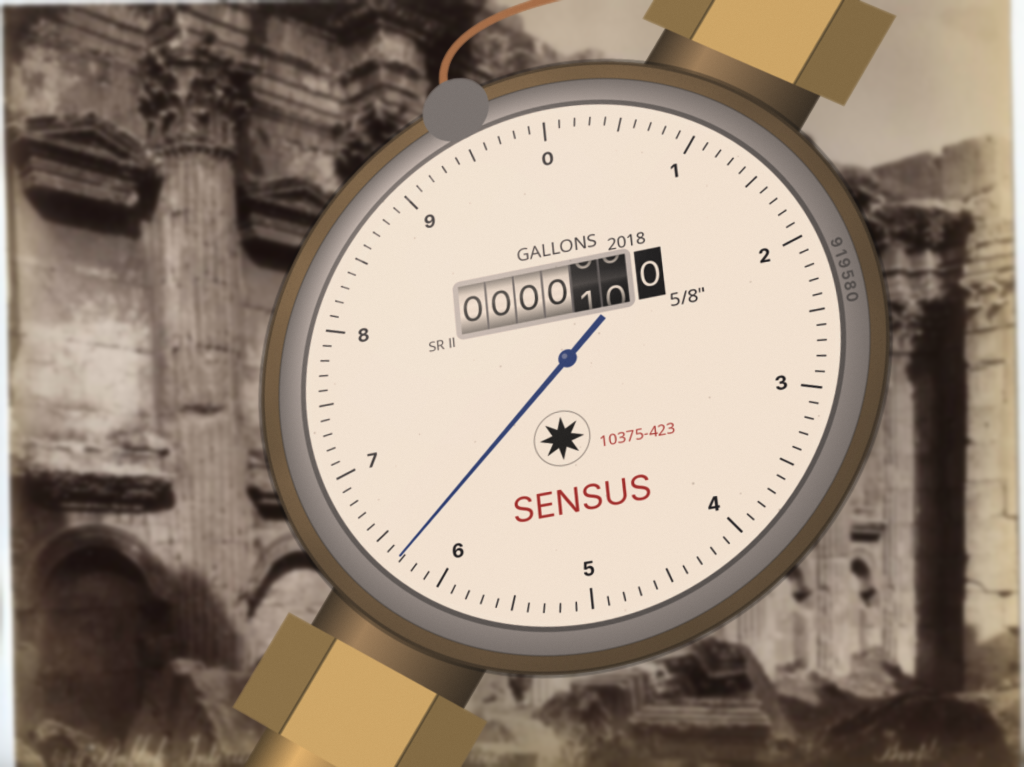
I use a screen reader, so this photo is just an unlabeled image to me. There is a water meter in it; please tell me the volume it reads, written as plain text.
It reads 96.3 gal
